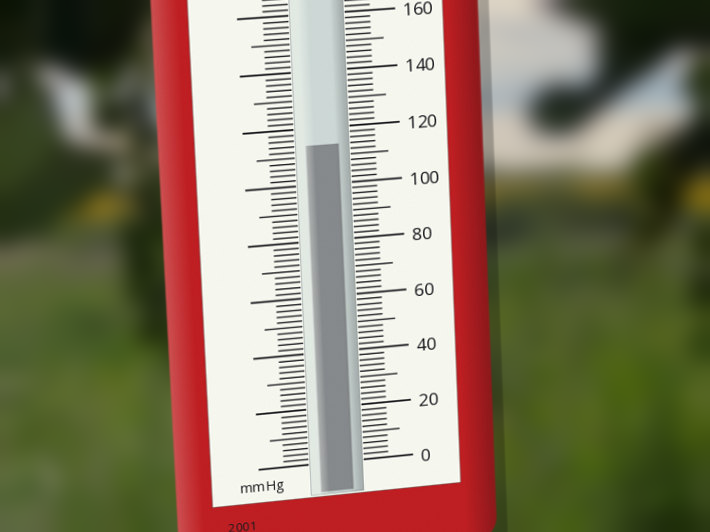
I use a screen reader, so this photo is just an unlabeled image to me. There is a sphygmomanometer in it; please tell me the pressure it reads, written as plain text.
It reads 114 mmHg
